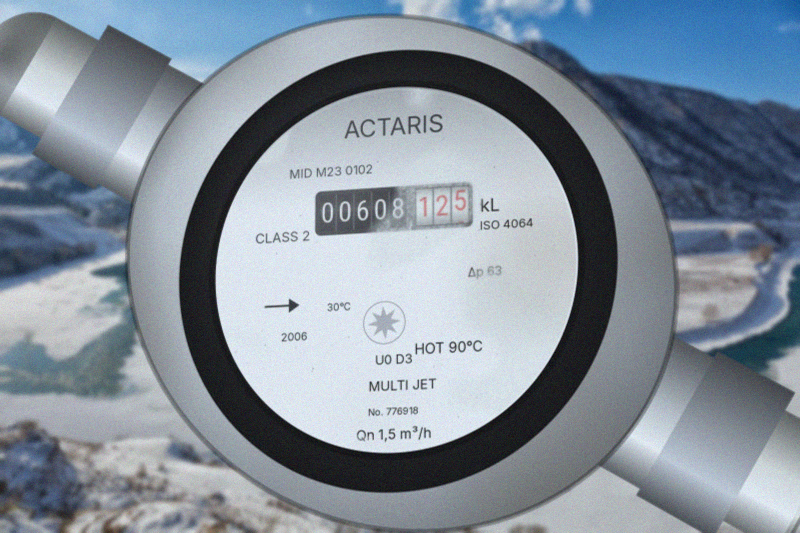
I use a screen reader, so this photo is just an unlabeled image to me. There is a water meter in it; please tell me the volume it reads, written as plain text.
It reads 608.125 kL
